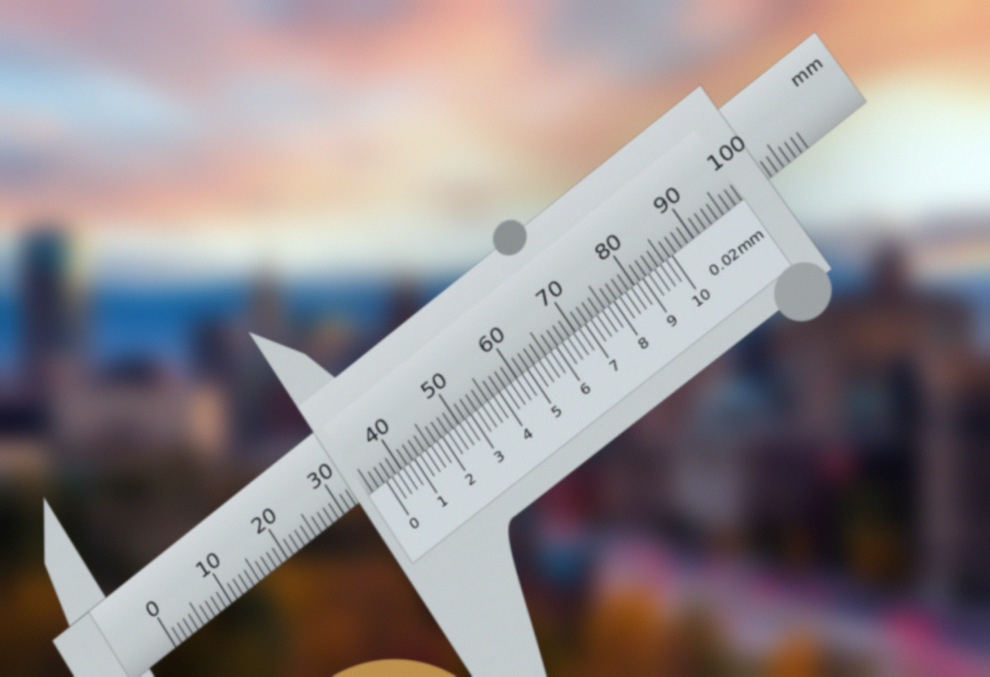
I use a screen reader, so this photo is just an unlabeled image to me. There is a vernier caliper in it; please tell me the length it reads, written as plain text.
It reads 37.4 mm
